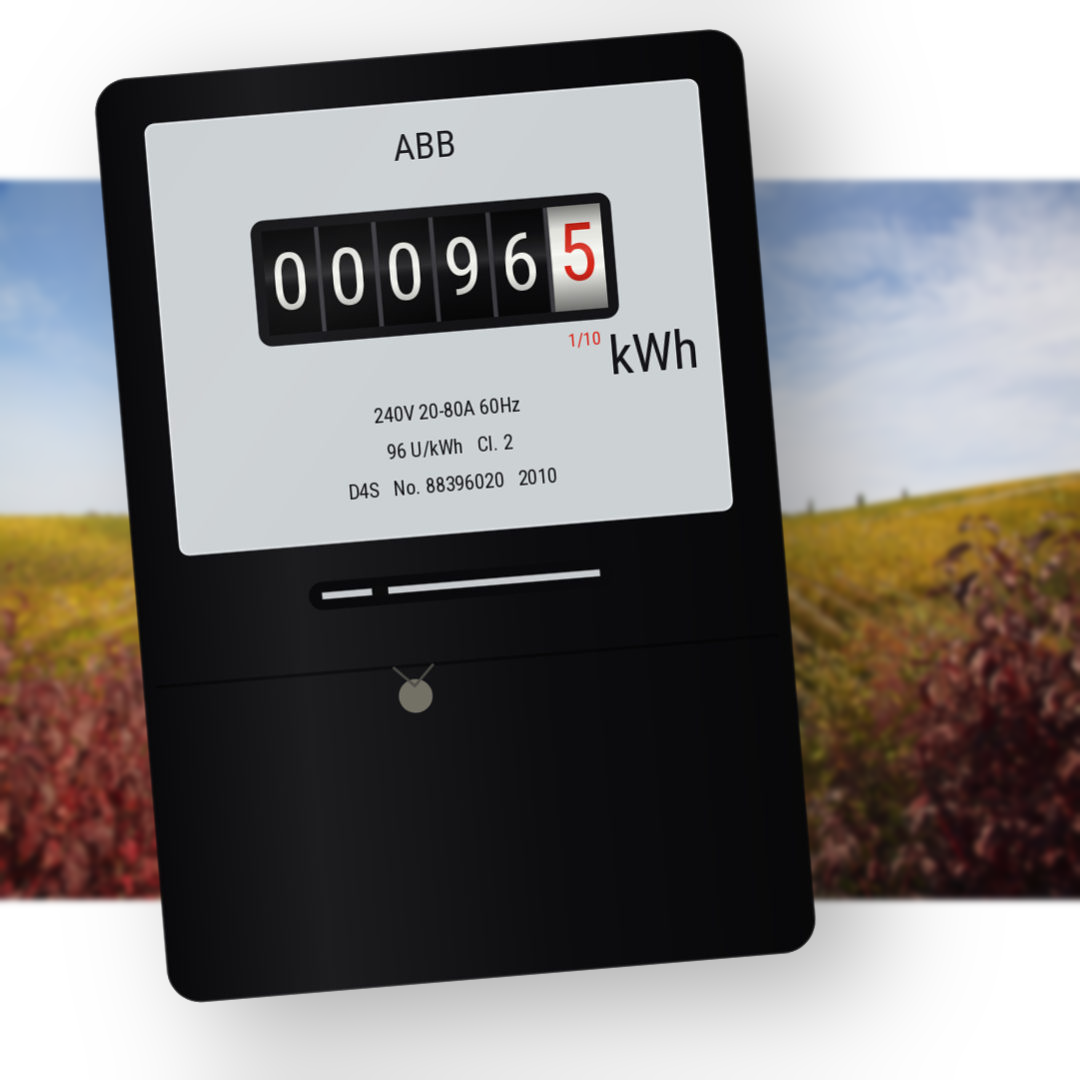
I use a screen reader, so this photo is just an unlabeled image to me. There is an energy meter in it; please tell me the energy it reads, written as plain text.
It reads 96.5 kWh
